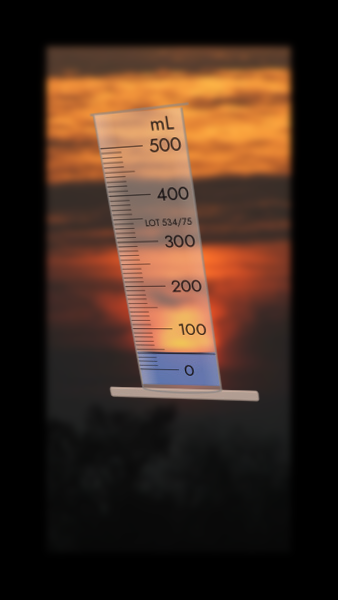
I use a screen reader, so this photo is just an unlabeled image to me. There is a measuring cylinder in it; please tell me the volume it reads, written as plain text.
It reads 40 mL
